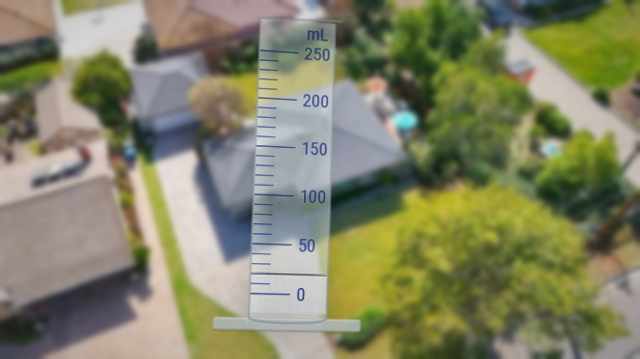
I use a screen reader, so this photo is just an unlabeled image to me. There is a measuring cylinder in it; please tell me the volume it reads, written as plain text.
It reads 20 mL
